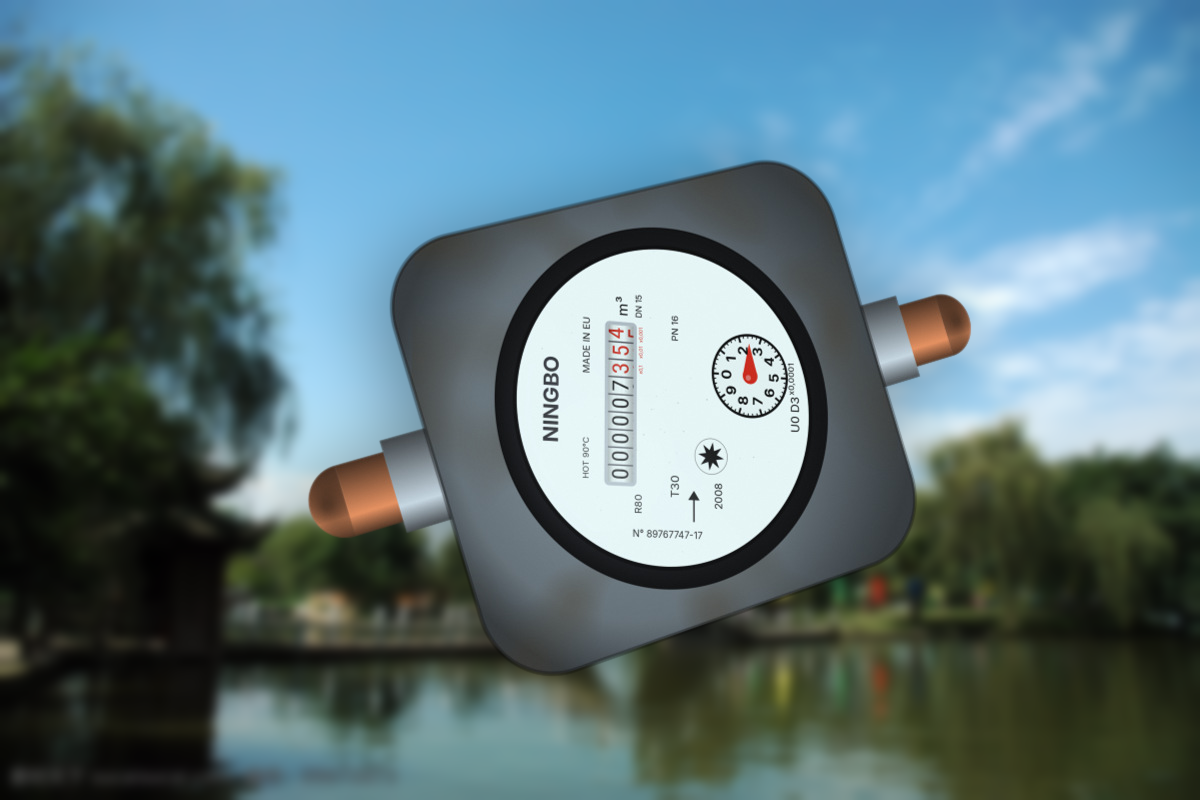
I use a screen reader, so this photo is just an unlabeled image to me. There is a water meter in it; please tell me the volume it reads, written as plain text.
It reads 7.3542 m³
